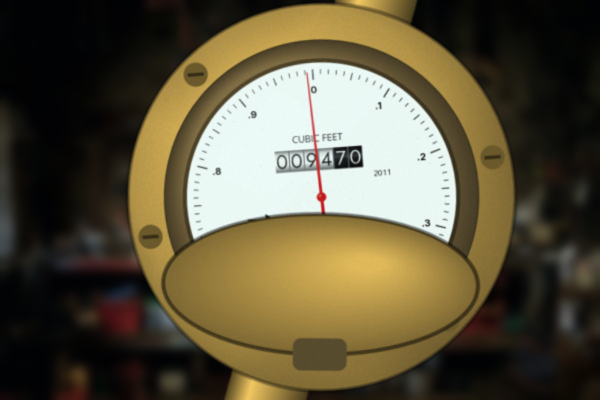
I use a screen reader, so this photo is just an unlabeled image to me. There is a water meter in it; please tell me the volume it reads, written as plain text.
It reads 9469.99 ft³
